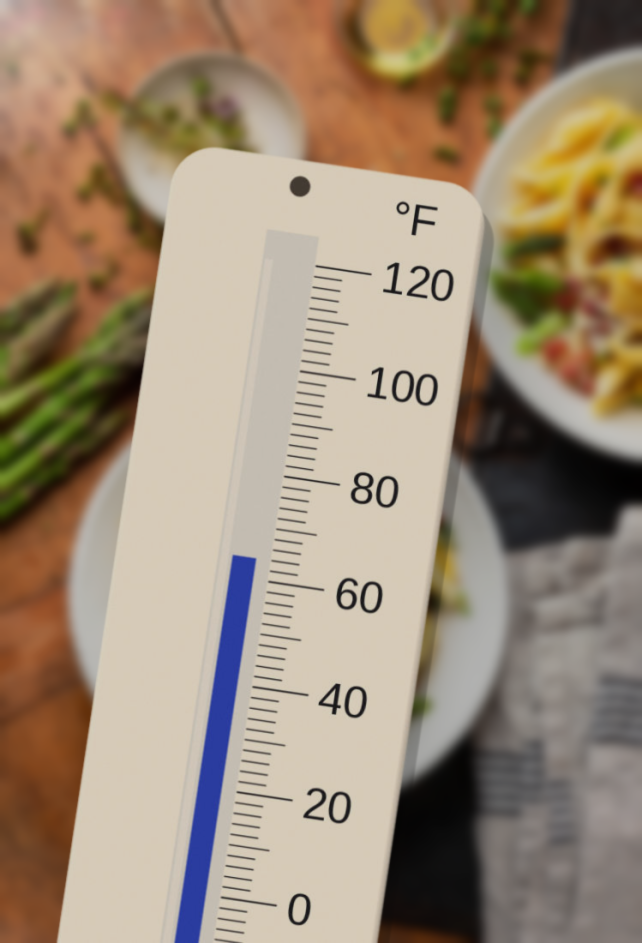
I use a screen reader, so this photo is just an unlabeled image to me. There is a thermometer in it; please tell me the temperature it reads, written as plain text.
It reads 64 °F
